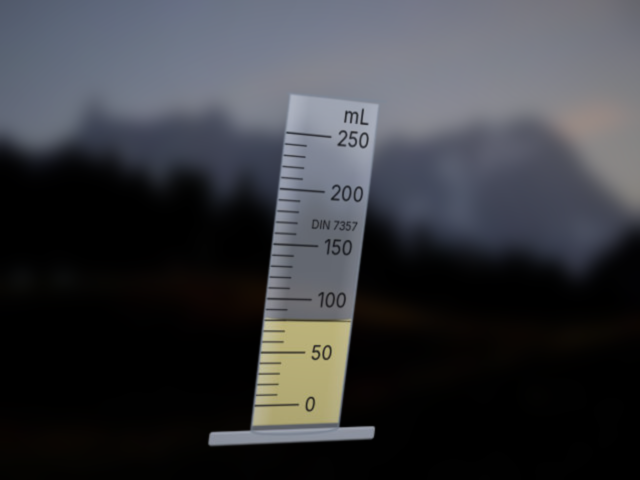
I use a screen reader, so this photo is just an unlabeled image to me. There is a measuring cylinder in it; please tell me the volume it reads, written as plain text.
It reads 80 mL
